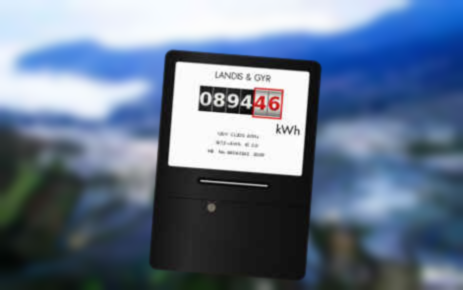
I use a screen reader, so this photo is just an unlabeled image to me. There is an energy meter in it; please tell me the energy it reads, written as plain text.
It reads 894.46 kWh
